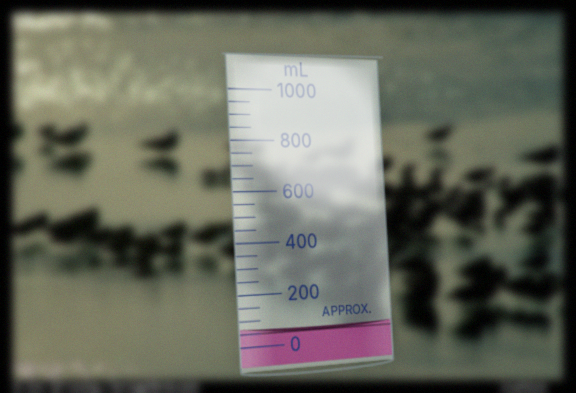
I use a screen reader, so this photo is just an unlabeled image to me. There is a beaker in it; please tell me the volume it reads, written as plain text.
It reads 50 mL
